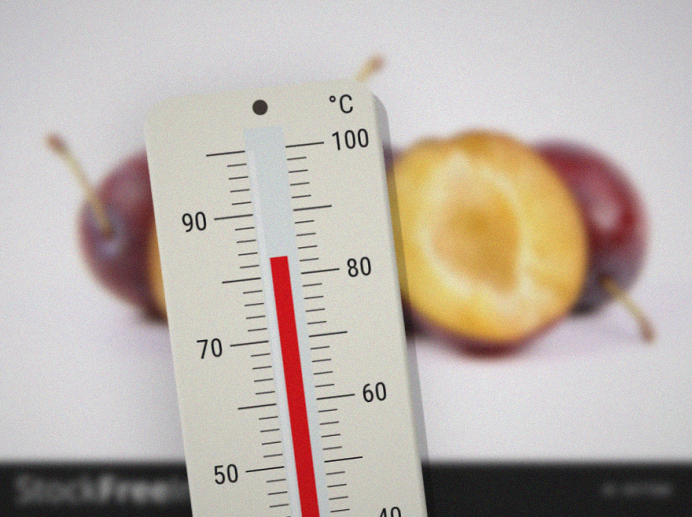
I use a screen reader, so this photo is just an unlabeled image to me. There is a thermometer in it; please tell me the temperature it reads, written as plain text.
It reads 83 °C
